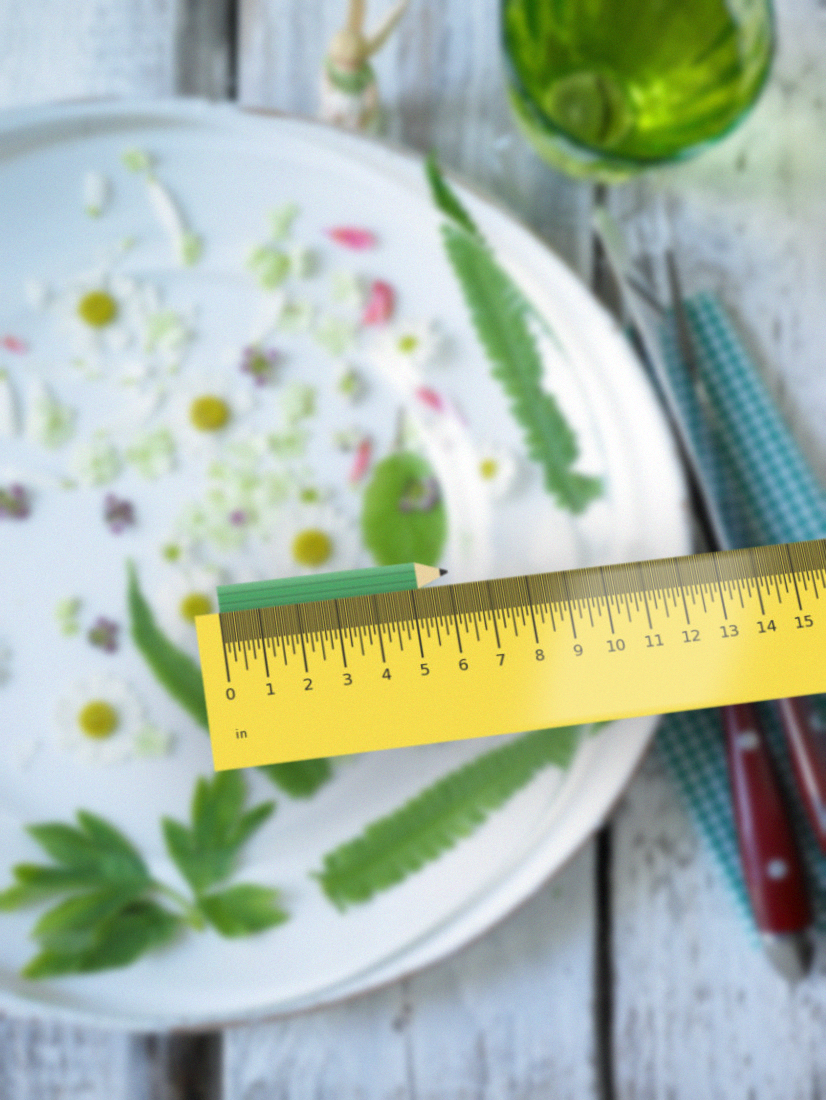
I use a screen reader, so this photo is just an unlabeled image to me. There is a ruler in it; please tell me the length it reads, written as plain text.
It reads 6 in
